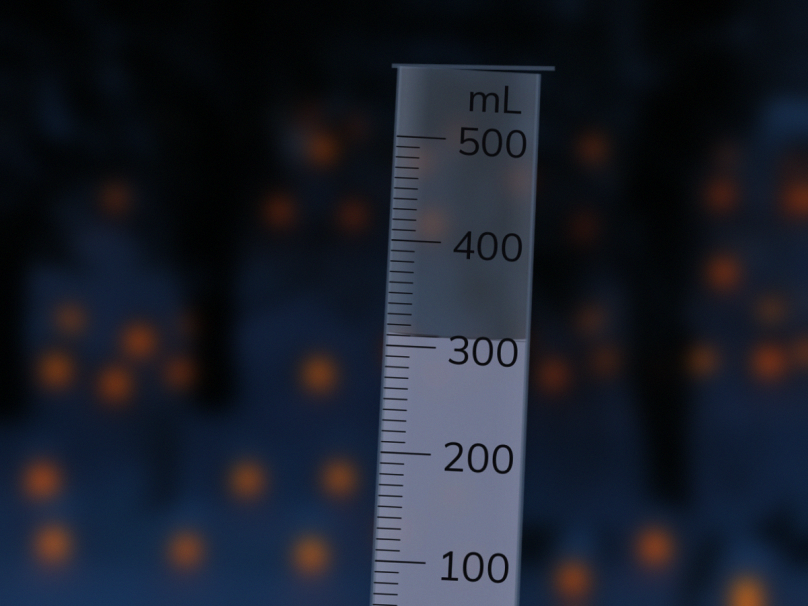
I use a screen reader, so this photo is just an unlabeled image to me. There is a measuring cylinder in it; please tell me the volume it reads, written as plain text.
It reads 310 mL
